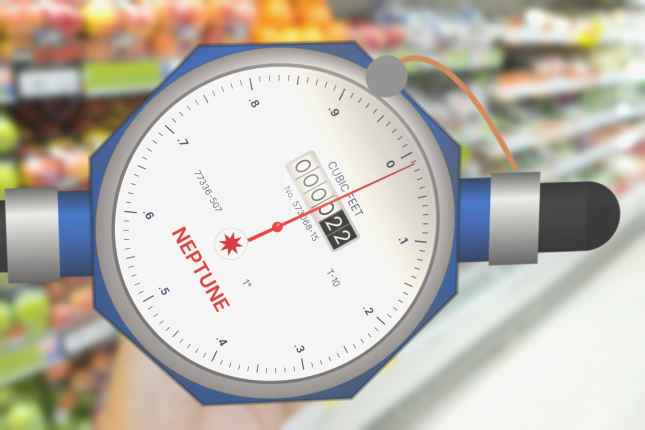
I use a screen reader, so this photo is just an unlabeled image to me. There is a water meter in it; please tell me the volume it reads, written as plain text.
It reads 22.01 ft³
